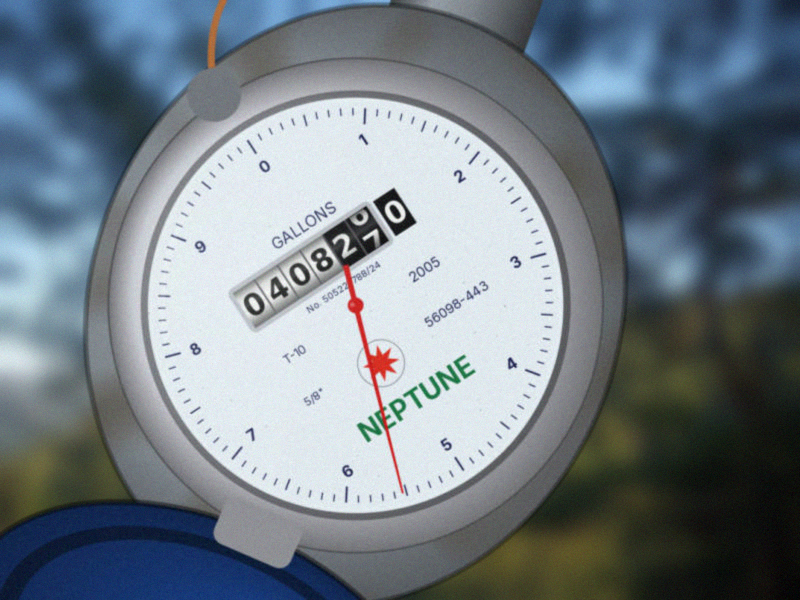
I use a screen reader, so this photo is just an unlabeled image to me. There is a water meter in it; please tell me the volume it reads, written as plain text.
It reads 408265.5 gal
